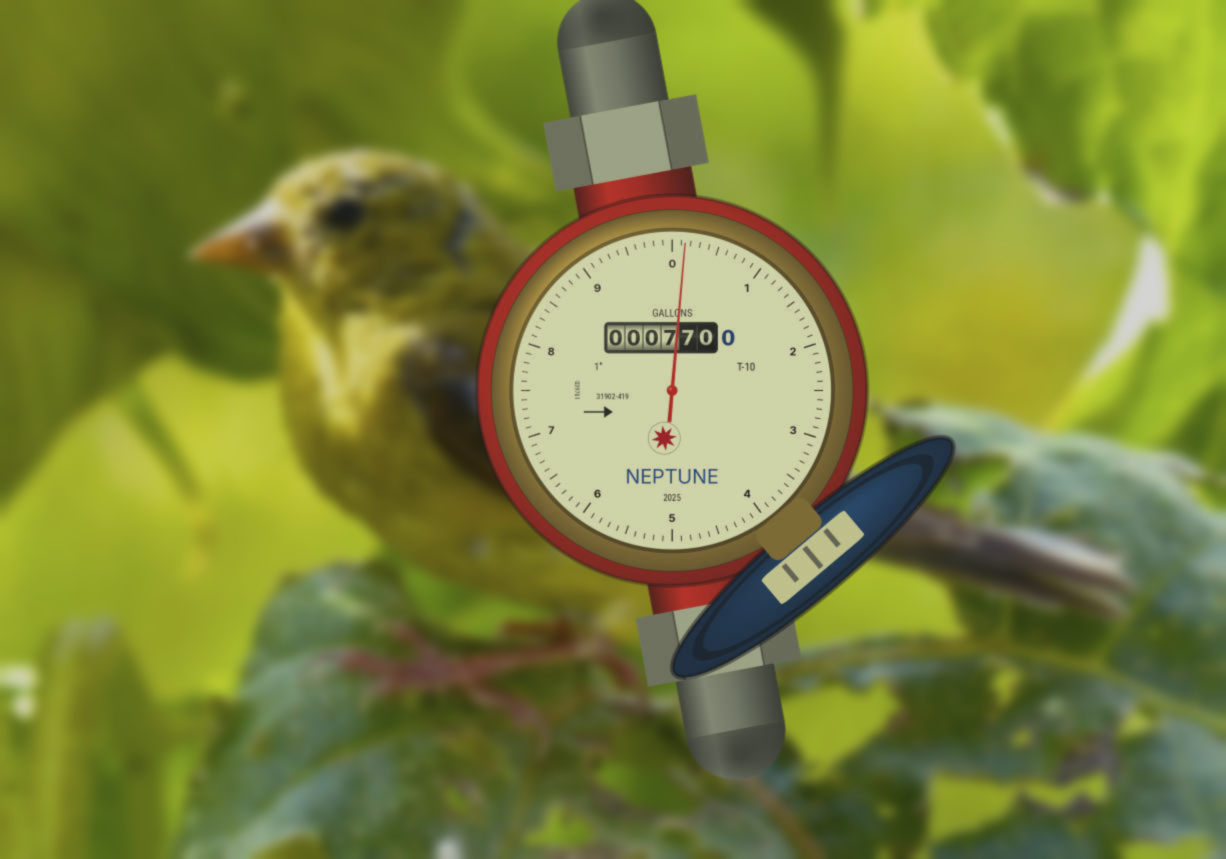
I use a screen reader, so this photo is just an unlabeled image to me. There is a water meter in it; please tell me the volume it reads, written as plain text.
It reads 7700.1 gal
